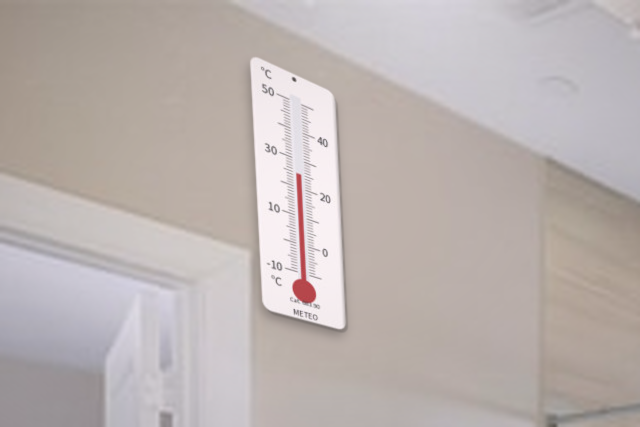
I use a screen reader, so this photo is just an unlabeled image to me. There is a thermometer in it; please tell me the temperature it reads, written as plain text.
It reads 25 °C
